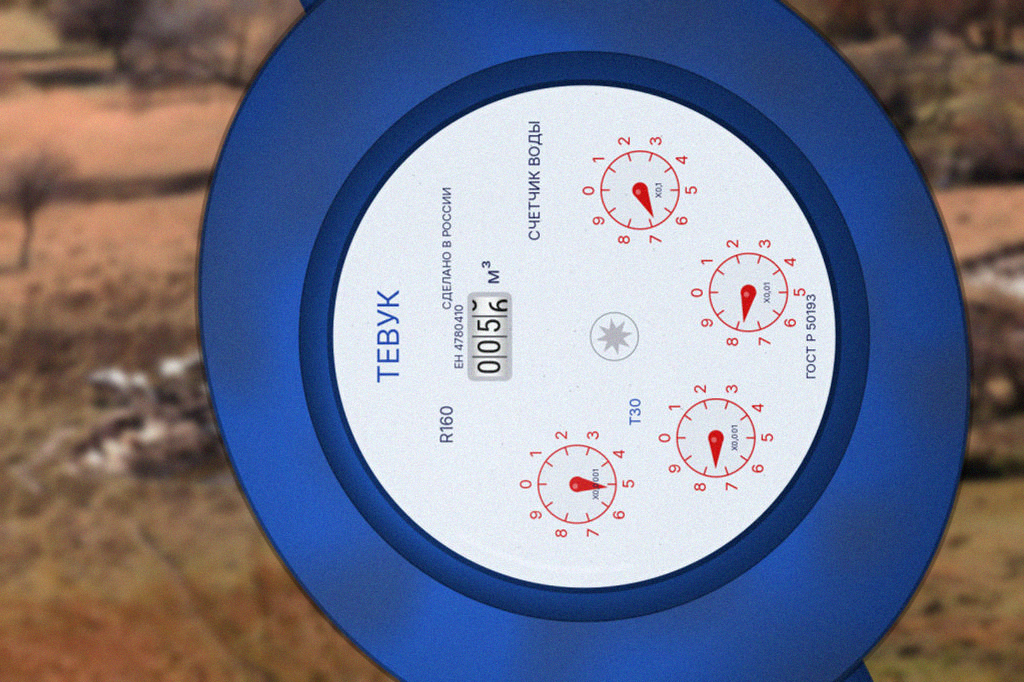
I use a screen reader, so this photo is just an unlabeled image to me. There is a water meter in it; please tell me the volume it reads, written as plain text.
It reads 55.6775 m³
